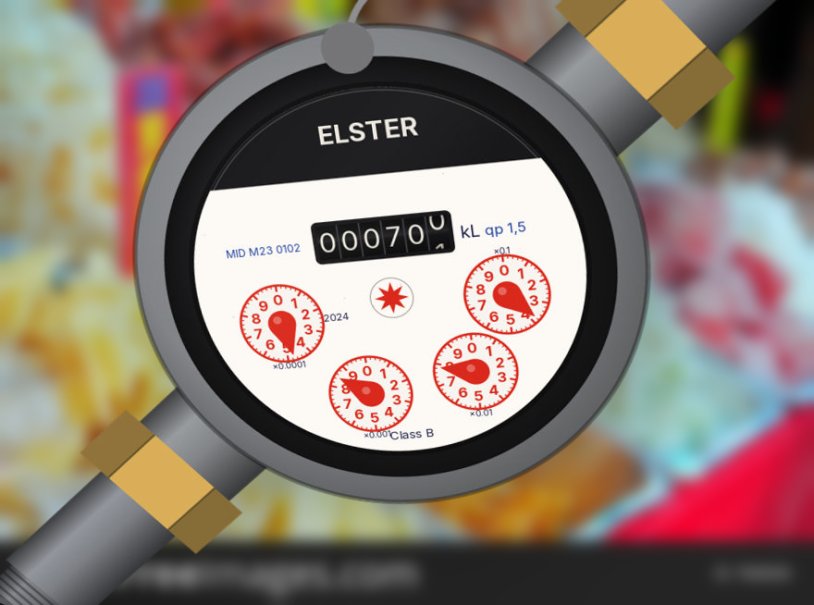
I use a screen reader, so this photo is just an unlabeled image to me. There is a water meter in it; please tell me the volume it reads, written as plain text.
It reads 700.3784 kL
